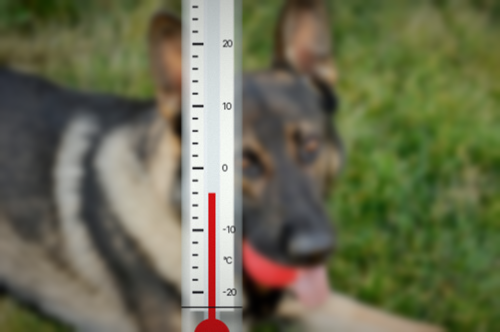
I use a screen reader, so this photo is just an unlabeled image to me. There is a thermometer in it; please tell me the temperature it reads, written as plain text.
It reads -4 °C
